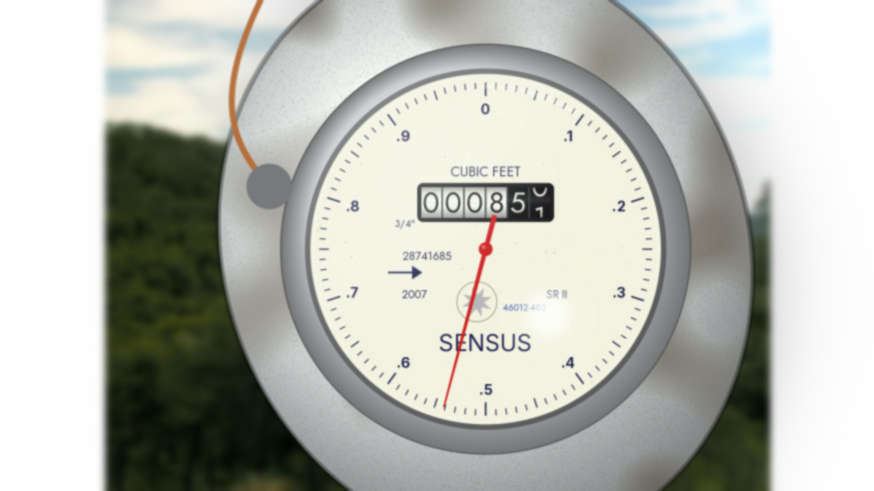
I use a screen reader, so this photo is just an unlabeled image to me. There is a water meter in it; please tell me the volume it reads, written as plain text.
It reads 850.54 ft³
